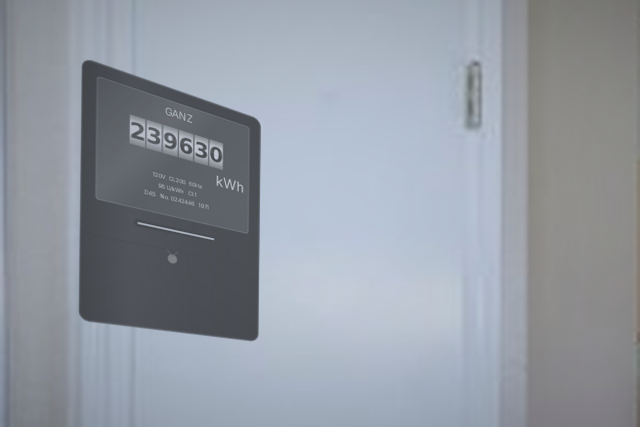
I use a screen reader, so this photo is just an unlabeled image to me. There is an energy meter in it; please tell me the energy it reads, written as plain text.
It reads 239630 kWh
